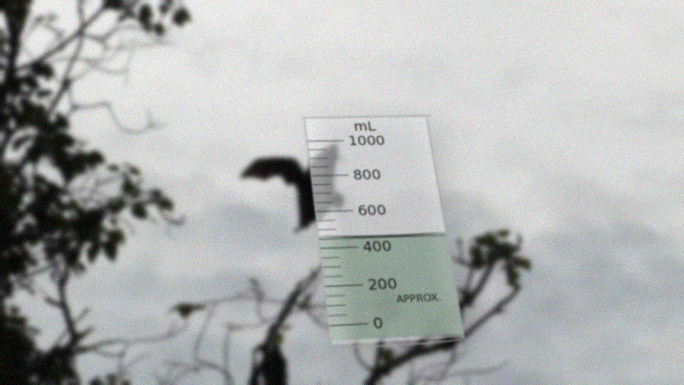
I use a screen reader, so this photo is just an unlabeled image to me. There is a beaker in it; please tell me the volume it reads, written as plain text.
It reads 450 mL
